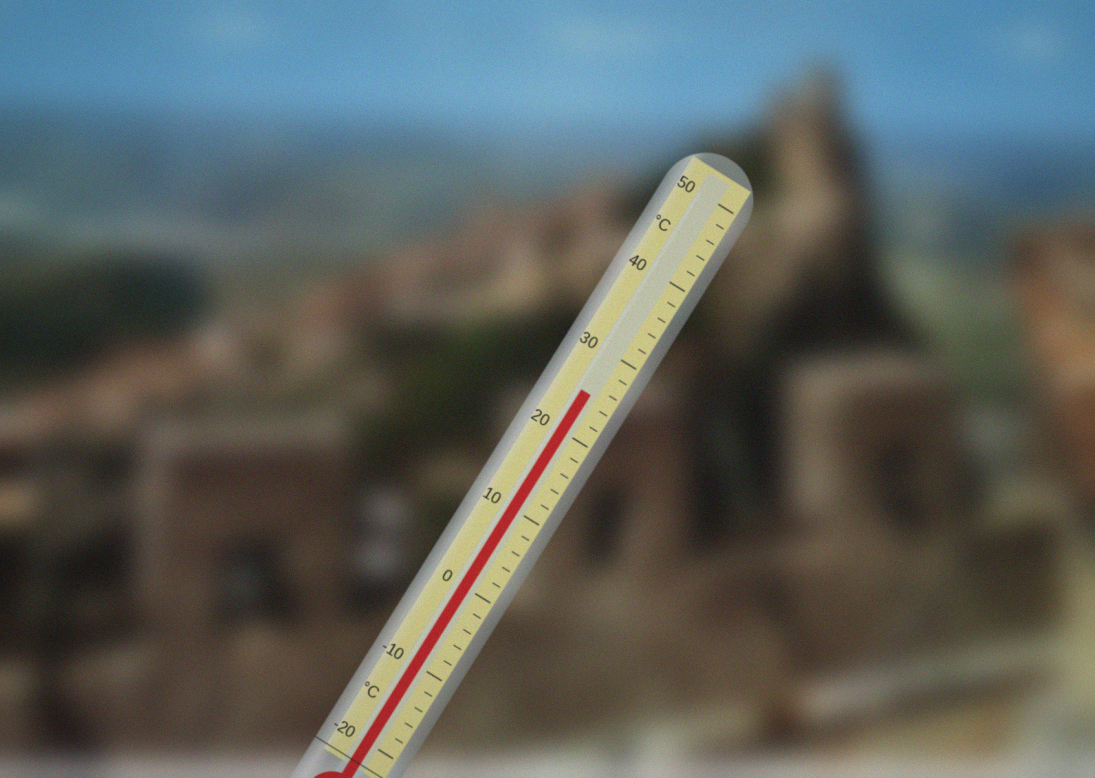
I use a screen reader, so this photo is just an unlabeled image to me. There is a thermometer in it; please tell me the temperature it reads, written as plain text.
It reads 25 °C
